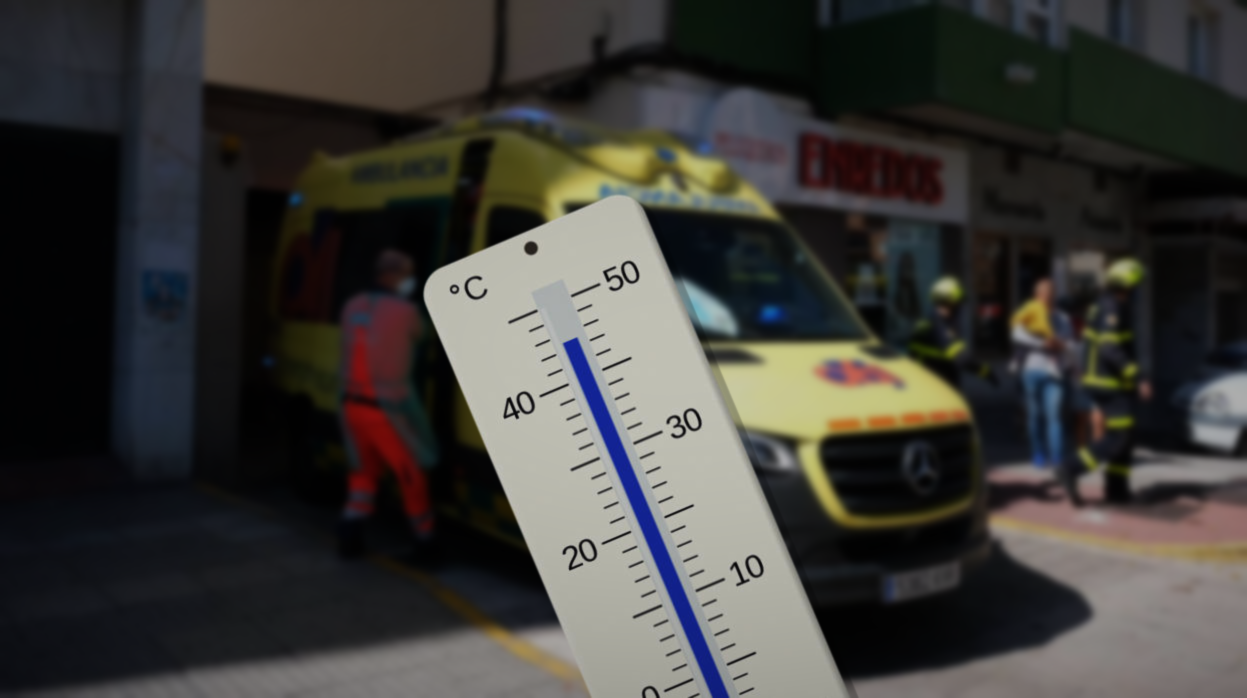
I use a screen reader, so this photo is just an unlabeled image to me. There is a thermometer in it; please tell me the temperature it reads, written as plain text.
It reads 45 °C
